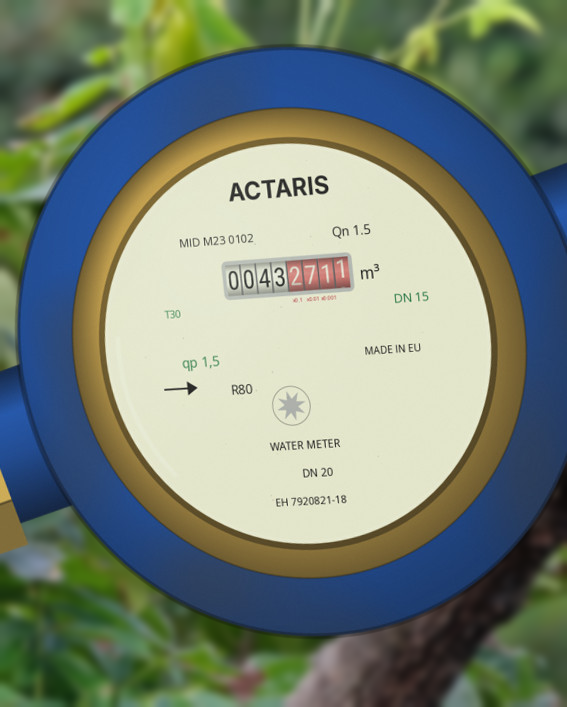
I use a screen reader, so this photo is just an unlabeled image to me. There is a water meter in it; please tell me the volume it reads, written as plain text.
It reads 43.2711 m³
